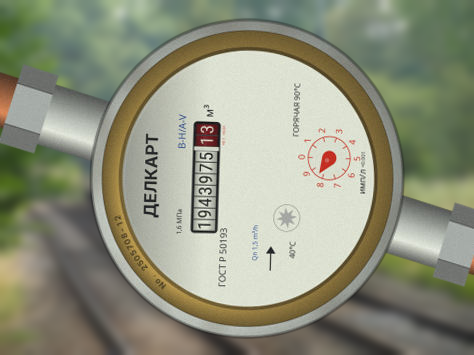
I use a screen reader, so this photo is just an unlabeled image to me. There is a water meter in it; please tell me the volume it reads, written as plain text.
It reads 1943975.138 m³
